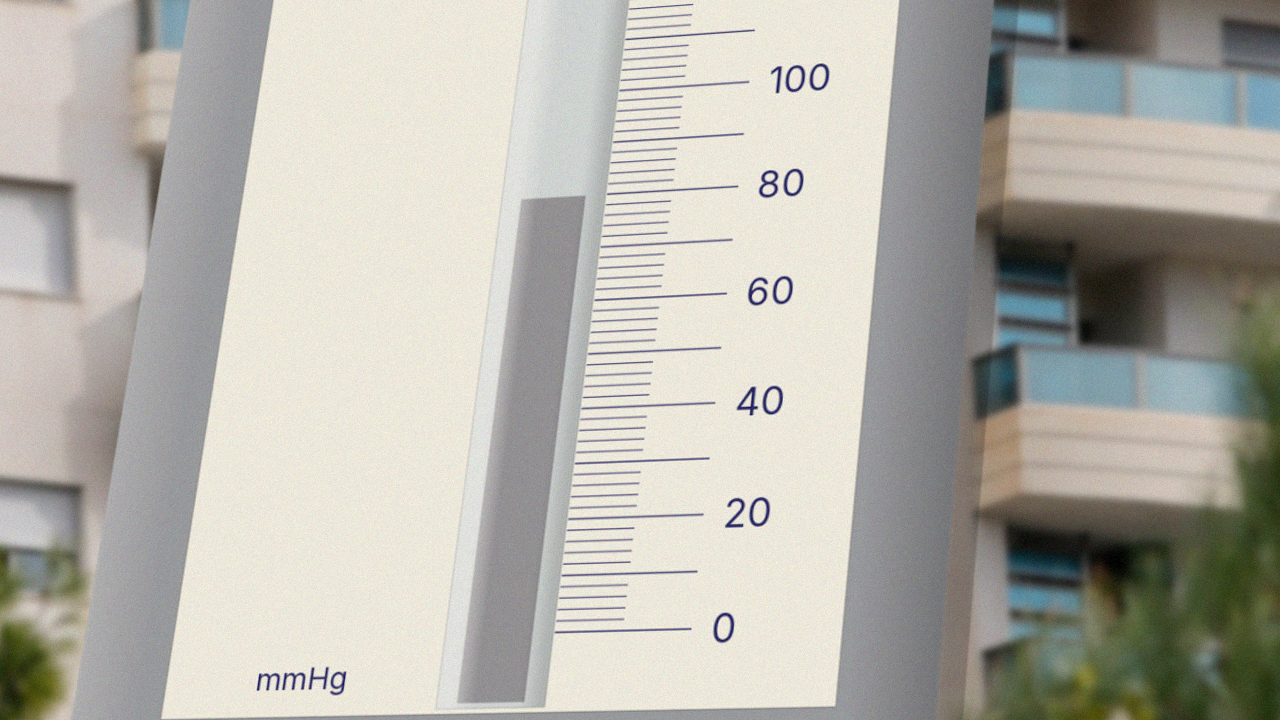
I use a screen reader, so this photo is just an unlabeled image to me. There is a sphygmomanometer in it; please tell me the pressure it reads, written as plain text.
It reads 80 mmHg
